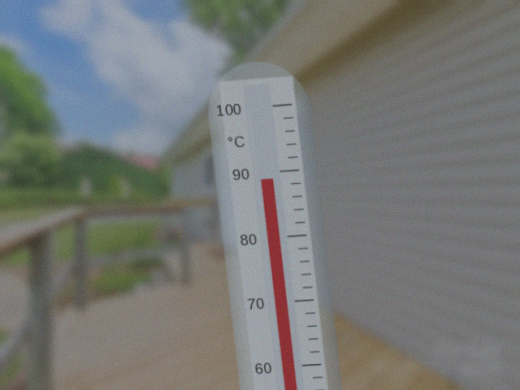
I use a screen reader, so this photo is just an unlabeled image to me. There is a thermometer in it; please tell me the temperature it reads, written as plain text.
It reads 89 °C
